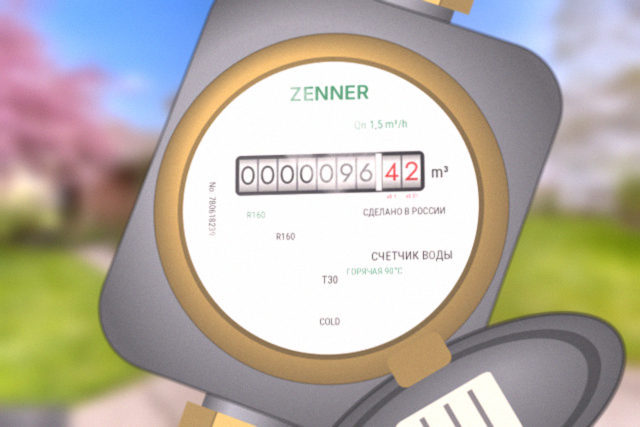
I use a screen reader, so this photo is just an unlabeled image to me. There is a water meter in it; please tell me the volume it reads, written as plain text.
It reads 96.42 m³
